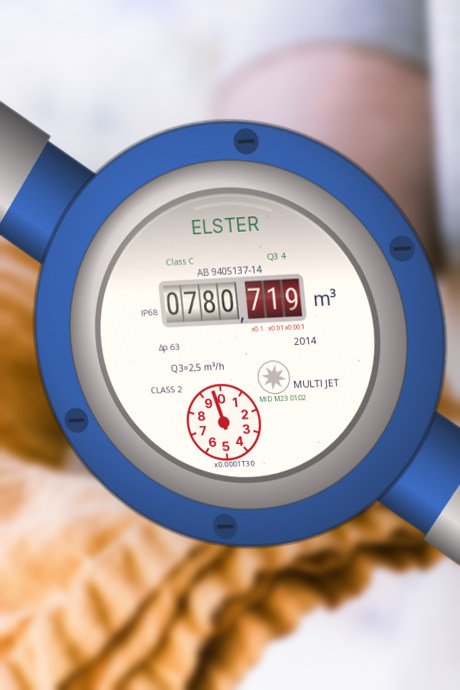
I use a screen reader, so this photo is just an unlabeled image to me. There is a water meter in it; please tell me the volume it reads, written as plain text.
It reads 780.7189 m³
